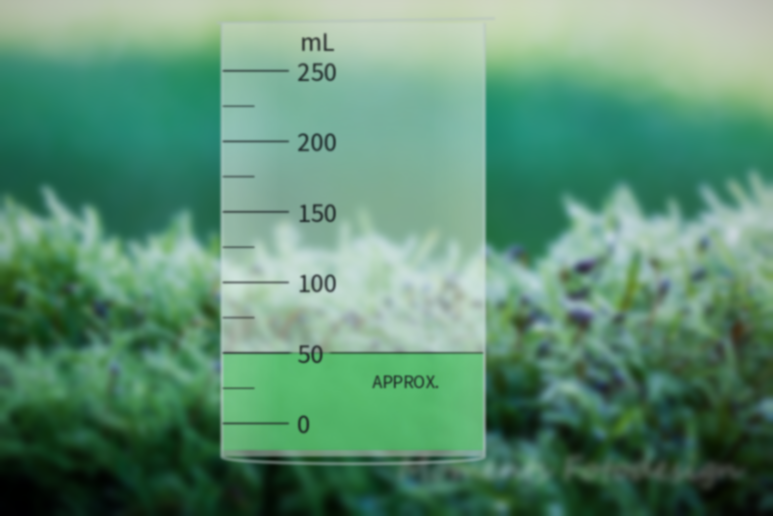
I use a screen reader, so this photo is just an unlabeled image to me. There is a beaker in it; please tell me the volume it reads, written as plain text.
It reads 50 mL
